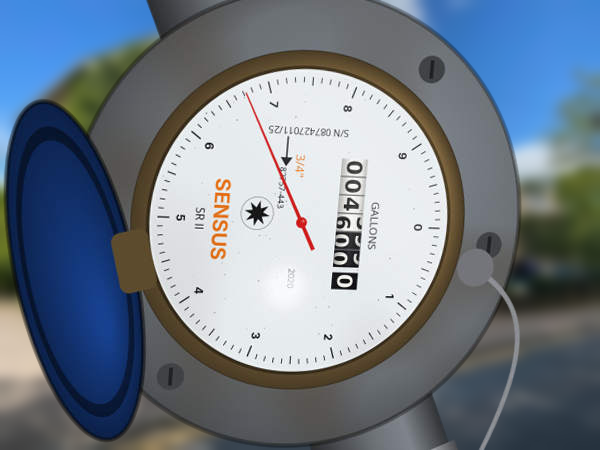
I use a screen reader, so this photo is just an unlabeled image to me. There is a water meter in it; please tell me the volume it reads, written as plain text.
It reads 45996.7 gal
